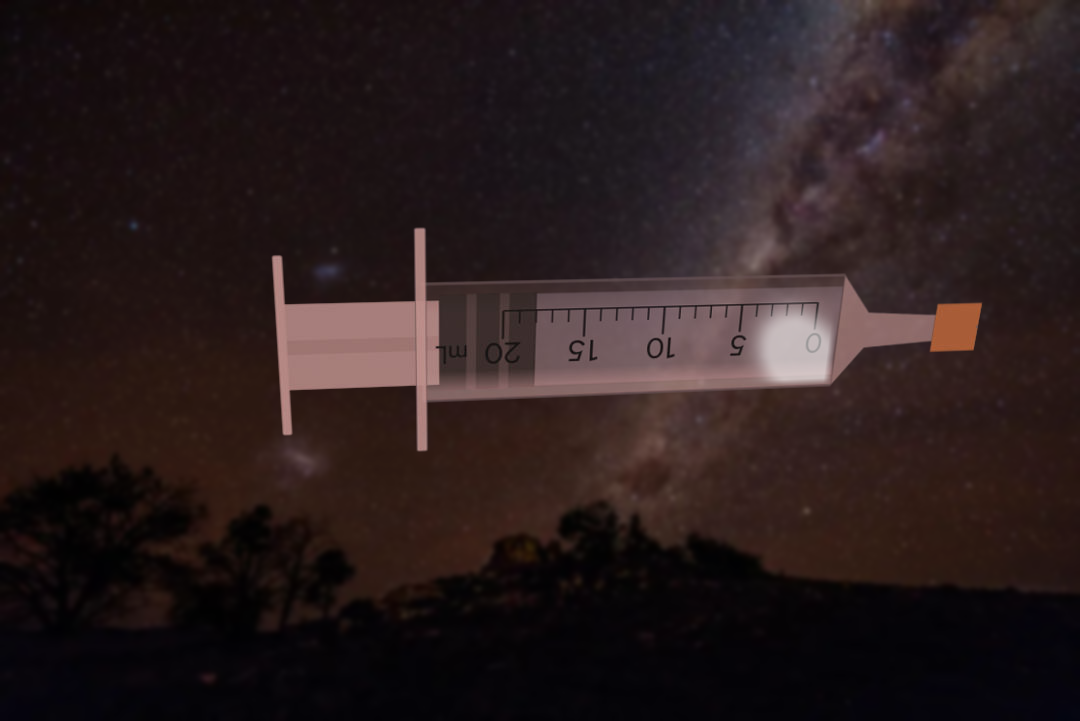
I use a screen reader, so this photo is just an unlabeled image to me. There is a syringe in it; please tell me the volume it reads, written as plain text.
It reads 18 mL
